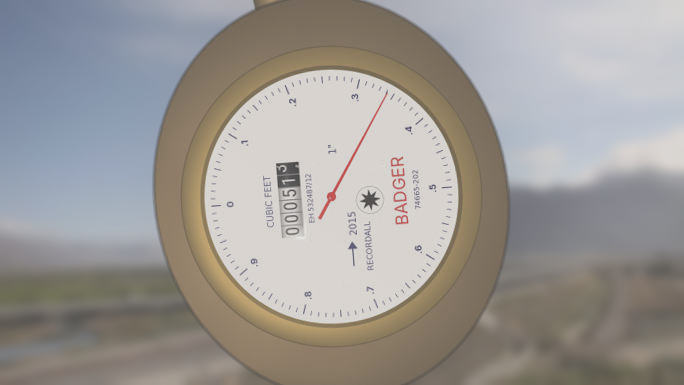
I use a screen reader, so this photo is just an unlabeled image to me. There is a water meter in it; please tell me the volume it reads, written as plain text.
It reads 513.34 ft³
